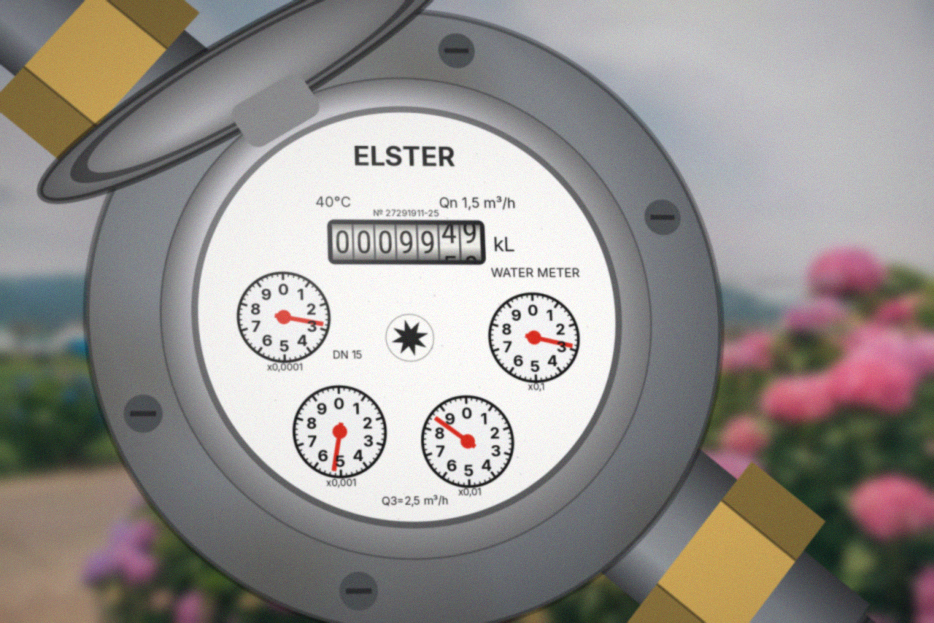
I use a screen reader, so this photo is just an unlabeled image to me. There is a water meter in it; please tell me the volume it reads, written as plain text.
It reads 9949.2852 kL
